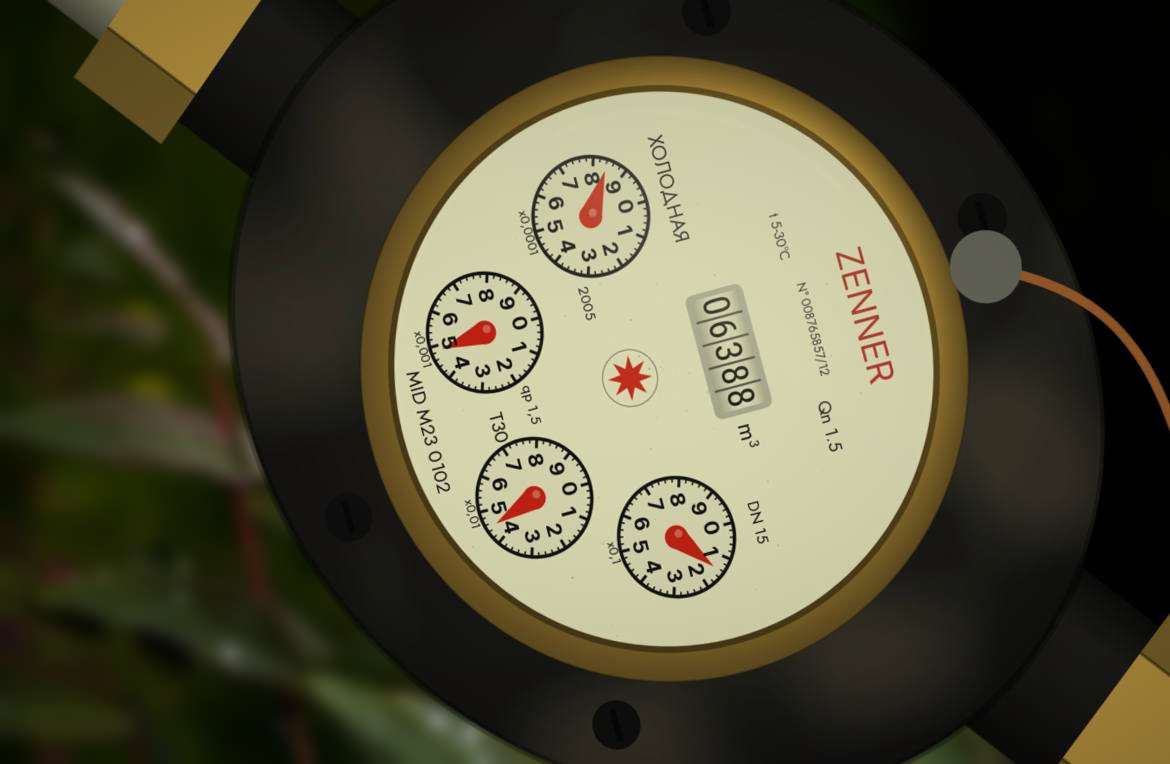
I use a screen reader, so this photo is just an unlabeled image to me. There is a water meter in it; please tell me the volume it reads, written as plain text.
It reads 6388.1448 m³
